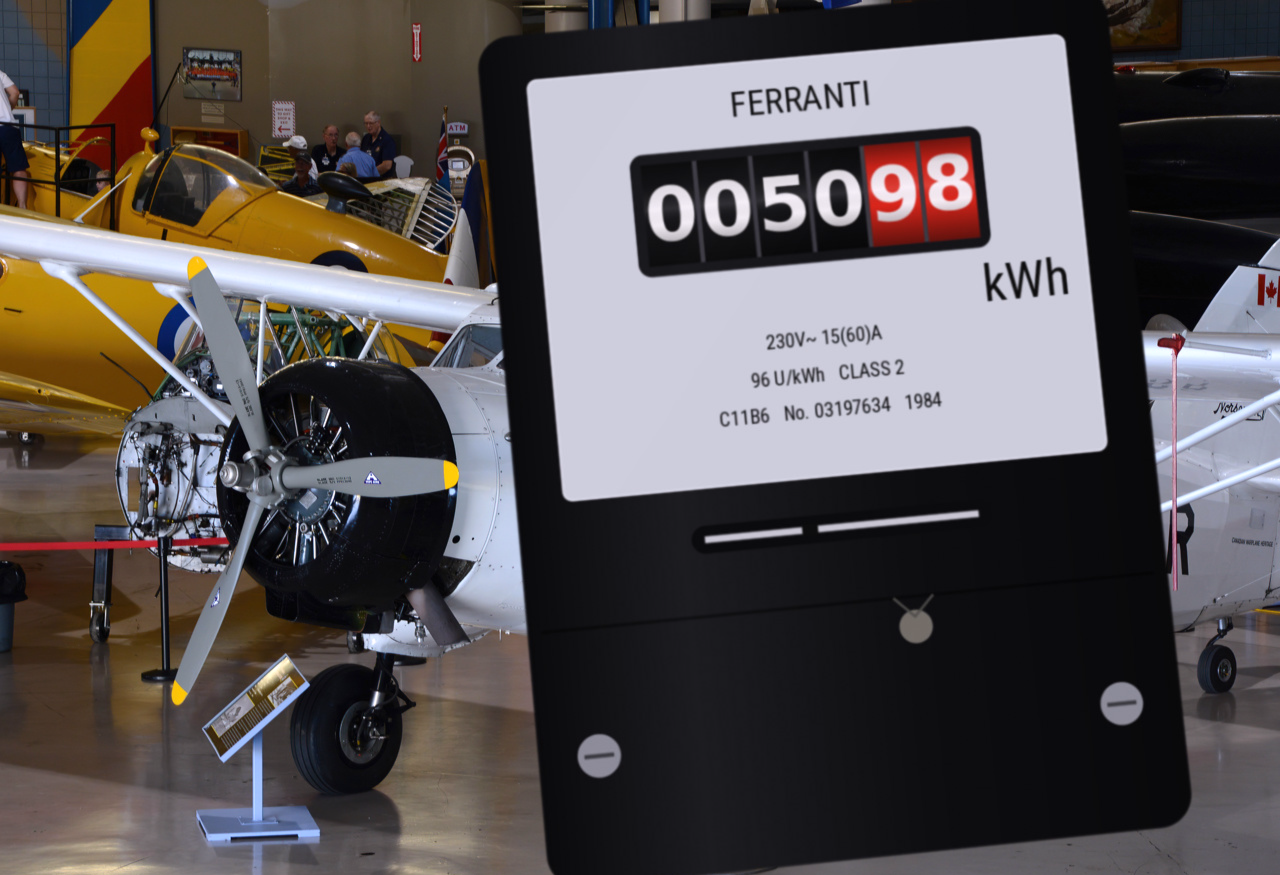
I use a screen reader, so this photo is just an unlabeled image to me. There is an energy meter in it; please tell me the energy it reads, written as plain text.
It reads 50.98 kWh
